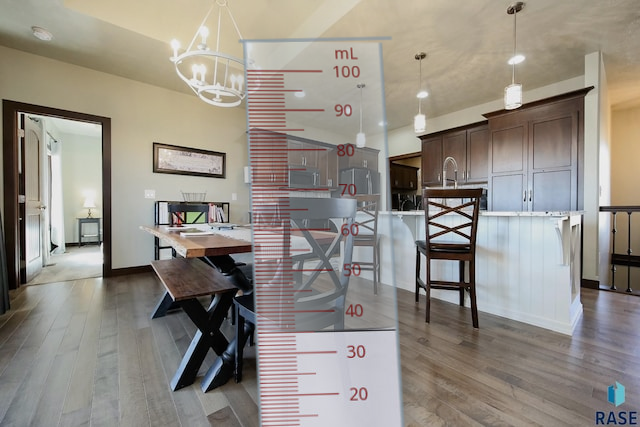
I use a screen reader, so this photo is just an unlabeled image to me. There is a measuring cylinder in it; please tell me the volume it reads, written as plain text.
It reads 35 mL
